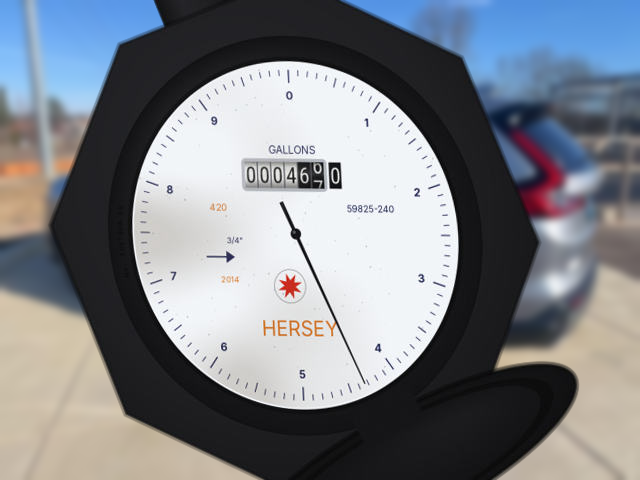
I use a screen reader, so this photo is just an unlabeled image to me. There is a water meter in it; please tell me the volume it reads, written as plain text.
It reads 4664.3 gal
